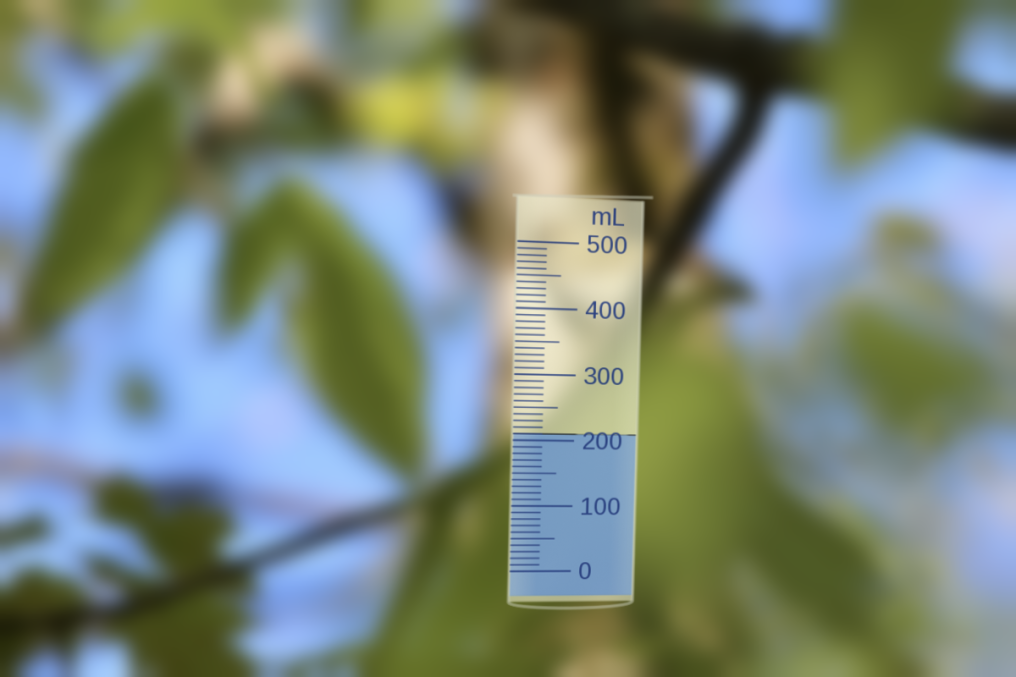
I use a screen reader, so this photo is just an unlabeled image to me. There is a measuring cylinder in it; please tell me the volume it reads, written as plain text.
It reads 210 mL
